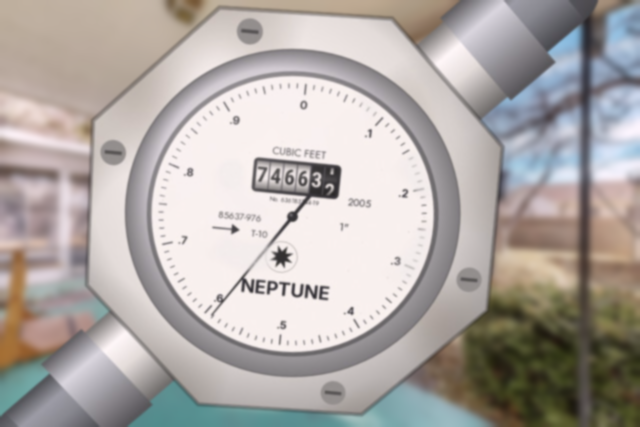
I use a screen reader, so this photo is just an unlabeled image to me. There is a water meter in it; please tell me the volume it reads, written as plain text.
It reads 746631.59 ft³
